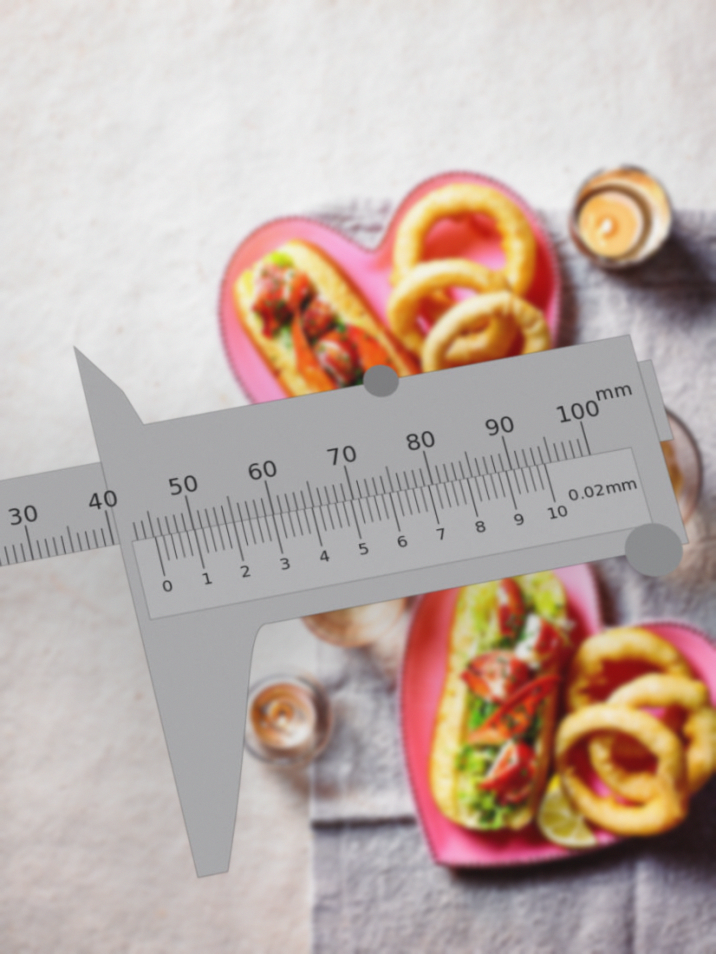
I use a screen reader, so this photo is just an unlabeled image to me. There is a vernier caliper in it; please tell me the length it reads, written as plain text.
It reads 45.2 mm
